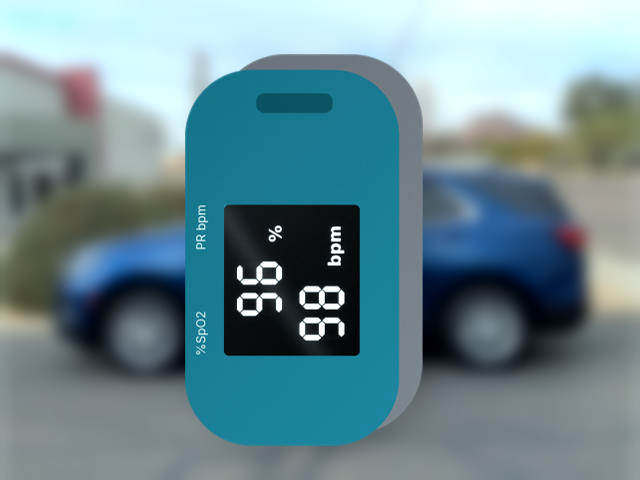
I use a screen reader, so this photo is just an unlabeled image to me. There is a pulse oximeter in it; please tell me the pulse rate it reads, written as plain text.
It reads 98 bpm
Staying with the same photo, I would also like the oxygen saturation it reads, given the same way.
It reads 96 %
